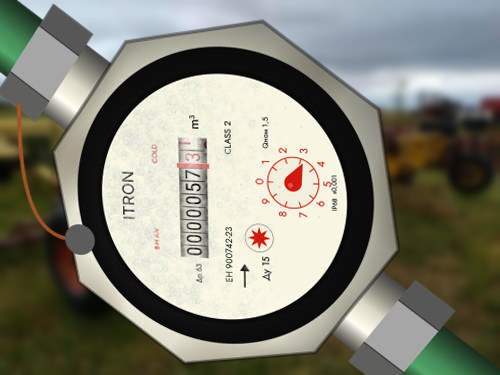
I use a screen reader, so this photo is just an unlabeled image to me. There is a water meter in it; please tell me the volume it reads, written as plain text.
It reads 57.313 m³
